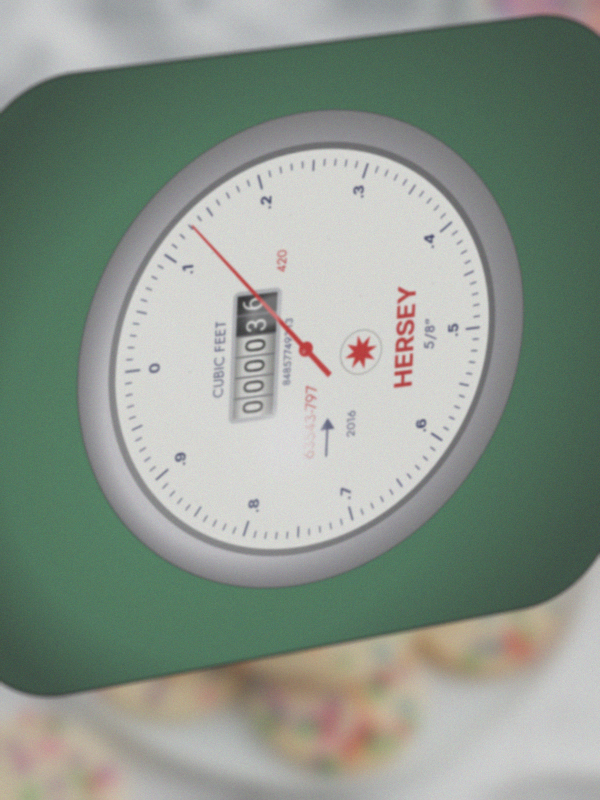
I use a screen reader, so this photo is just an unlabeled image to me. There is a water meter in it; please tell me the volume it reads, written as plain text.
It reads 36.13 ft³
